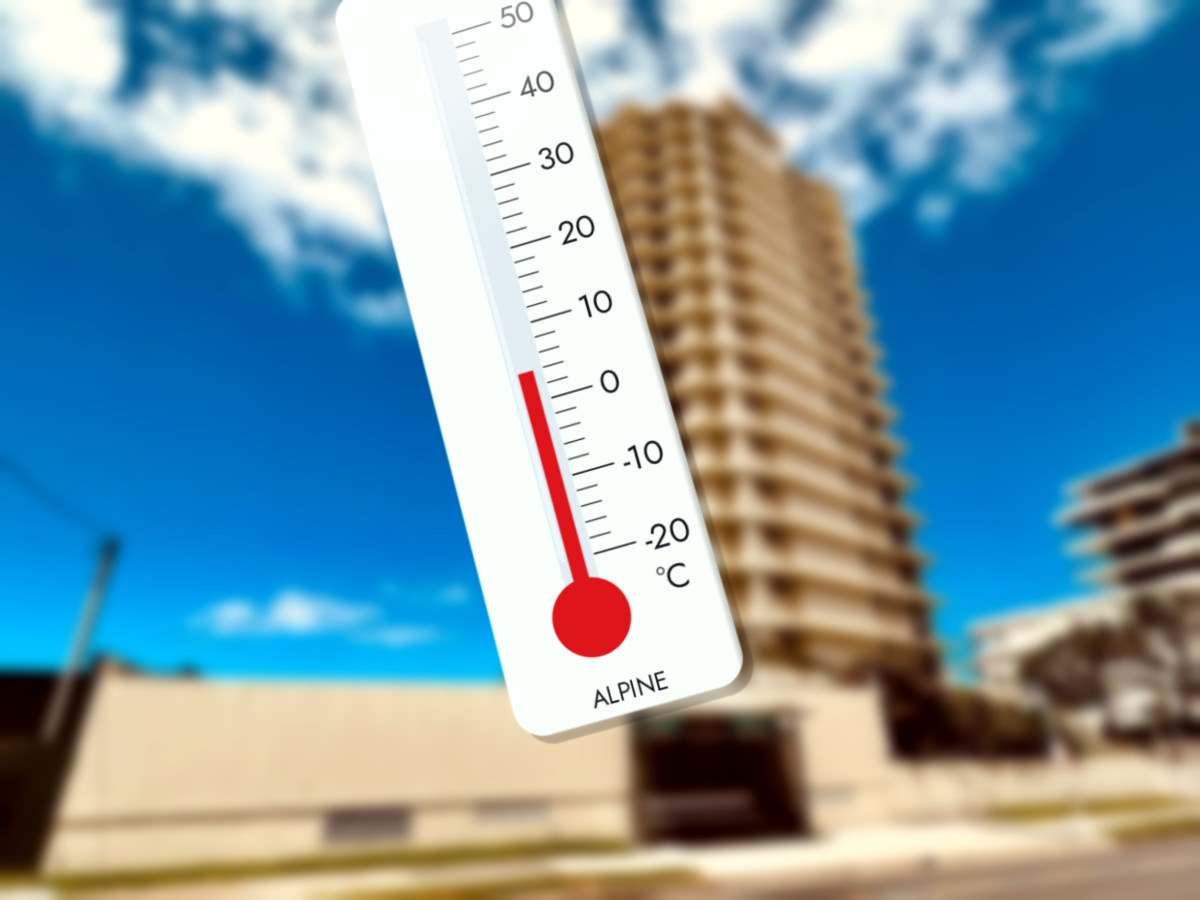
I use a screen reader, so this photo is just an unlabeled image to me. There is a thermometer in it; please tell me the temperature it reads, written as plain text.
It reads 4 °C
